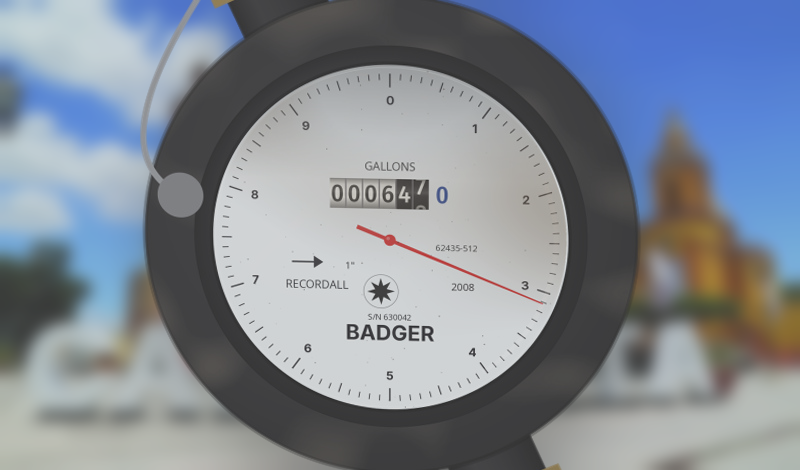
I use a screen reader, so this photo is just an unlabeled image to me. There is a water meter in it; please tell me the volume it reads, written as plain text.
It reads 6473.1 gal
